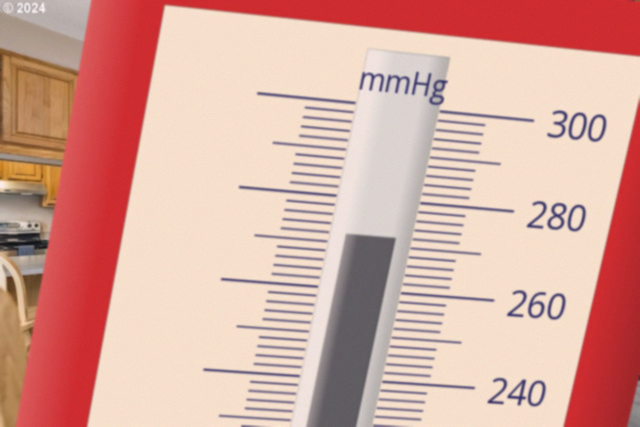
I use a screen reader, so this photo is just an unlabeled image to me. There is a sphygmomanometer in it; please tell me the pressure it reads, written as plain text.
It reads 272 mmHg
